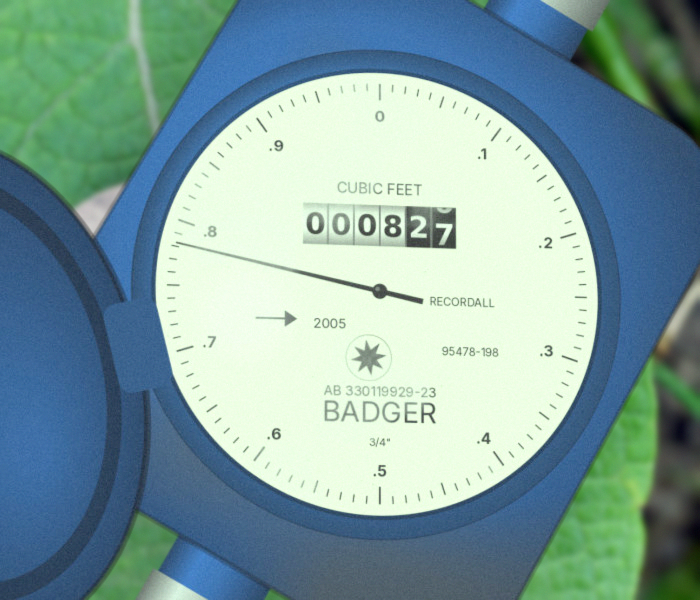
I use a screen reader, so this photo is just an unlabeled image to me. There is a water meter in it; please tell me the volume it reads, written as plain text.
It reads 826.78 ft³
